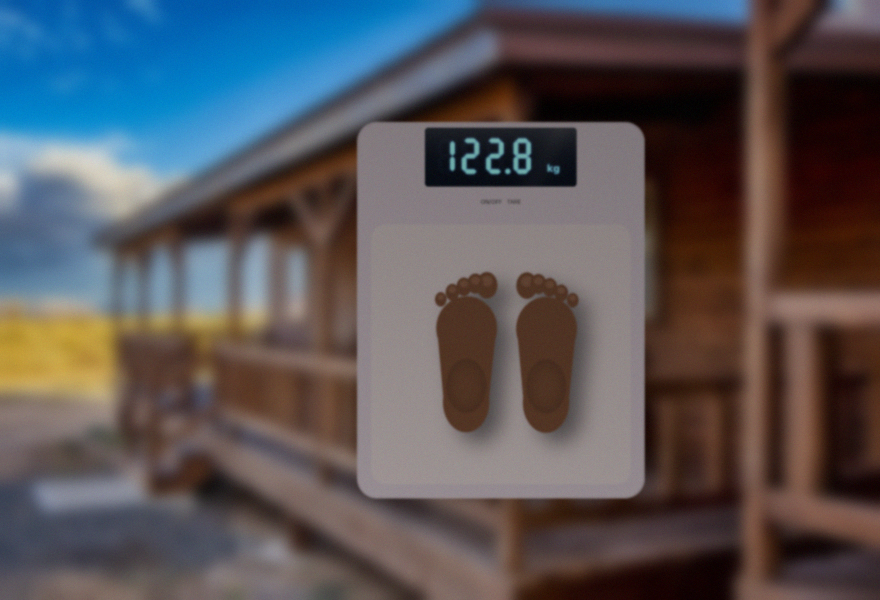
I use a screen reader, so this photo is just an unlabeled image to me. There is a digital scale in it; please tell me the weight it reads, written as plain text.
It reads 122.8 kg
